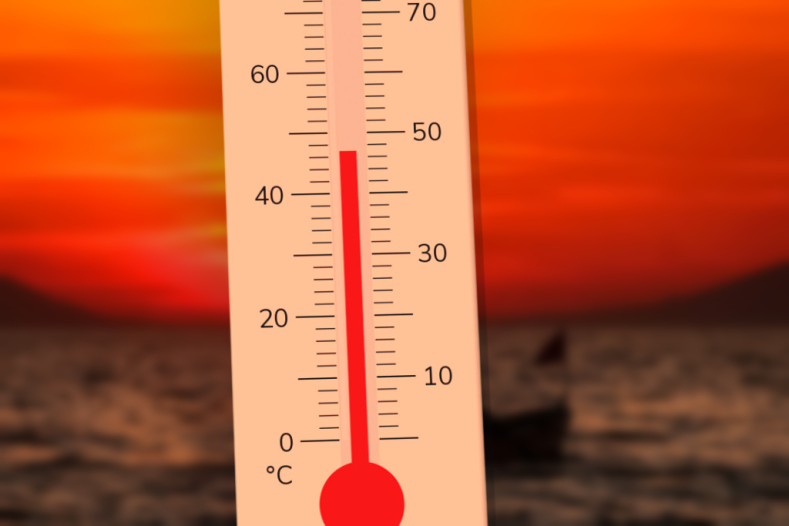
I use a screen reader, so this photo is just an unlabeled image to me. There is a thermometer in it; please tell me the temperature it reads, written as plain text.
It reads 47 °C
